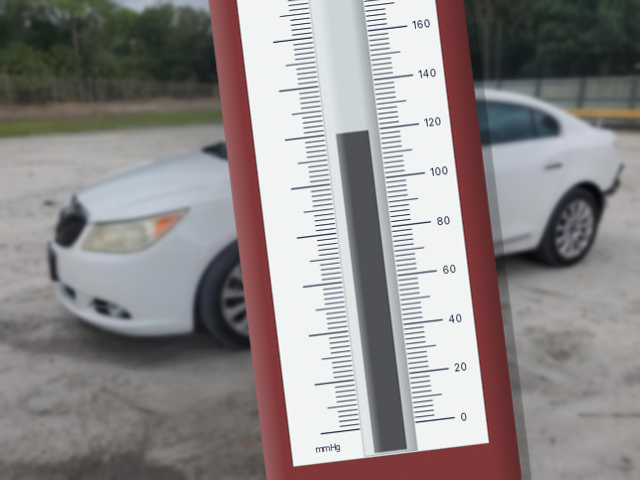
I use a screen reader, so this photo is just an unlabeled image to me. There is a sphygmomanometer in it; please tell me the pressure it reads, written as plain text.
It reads 120 mmHg
